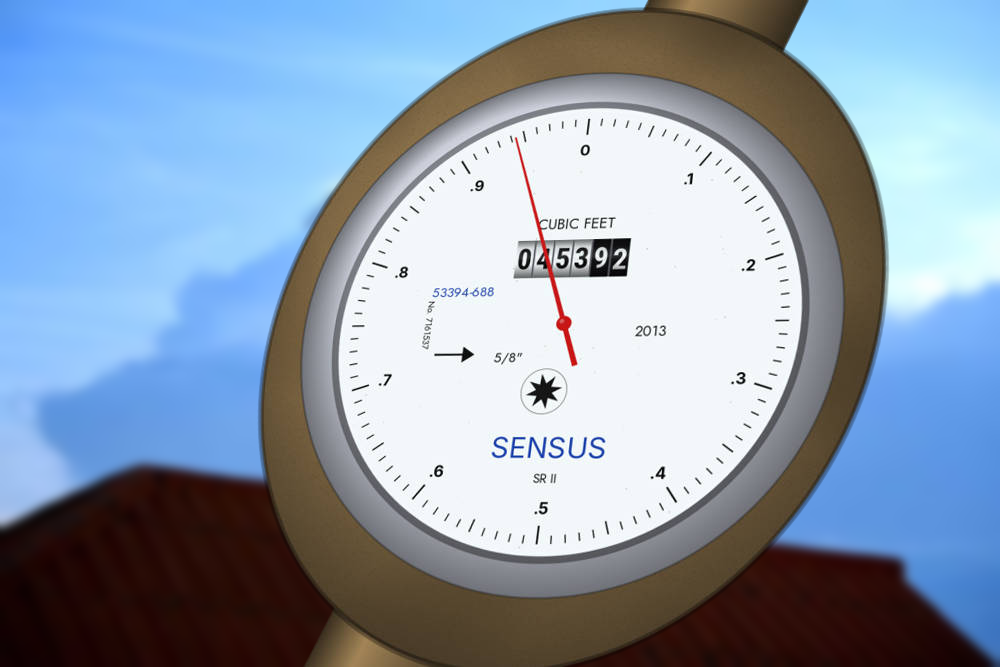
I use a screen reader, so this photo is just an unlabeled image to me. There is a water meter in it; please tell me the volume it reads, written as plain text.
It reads 45391.94 ft³
